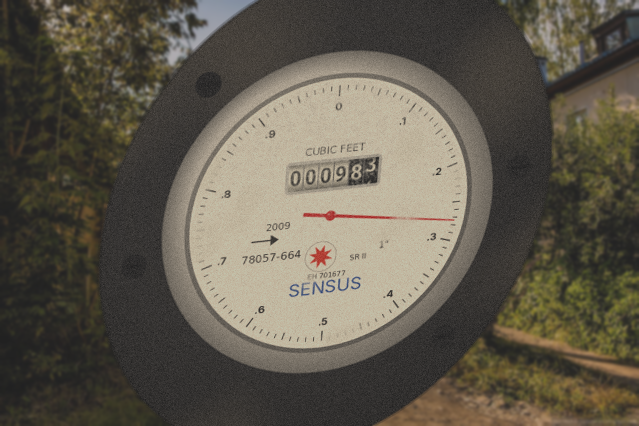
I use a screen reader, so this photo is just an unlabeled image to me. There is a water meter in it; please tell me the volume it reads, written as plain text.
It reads 983.27 ft³
